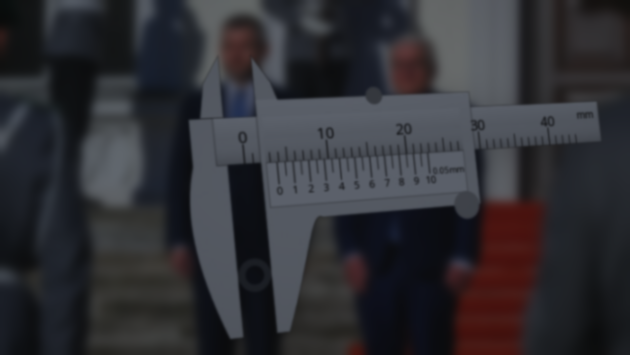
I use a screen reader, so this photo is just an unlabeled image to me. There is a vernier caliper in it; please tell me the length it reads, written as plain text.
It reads 3.8 mm
